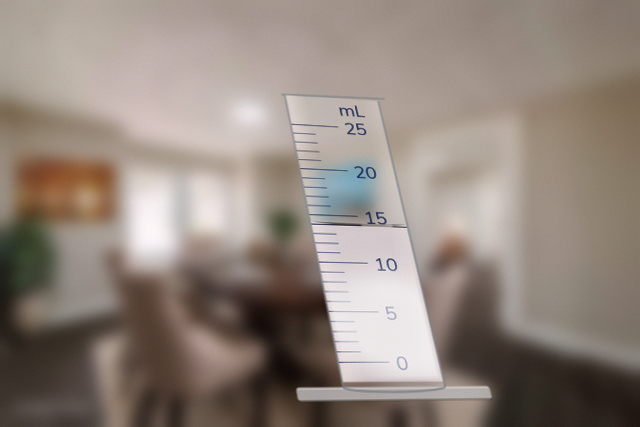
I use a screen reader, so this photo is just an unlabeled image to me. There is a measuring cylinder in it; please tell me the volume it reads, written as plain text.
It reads 14 mL
